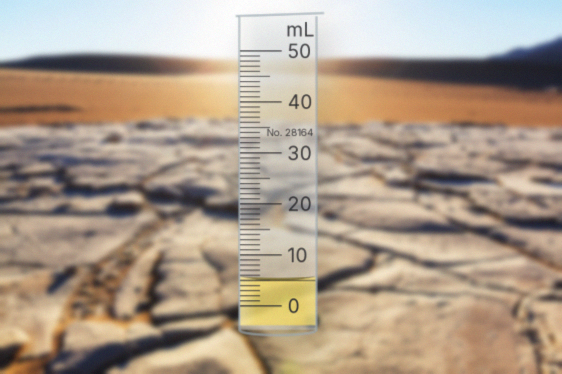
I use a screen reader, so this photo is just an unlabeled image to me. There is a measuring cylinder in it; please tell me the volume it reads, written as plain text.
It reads 5 mL
